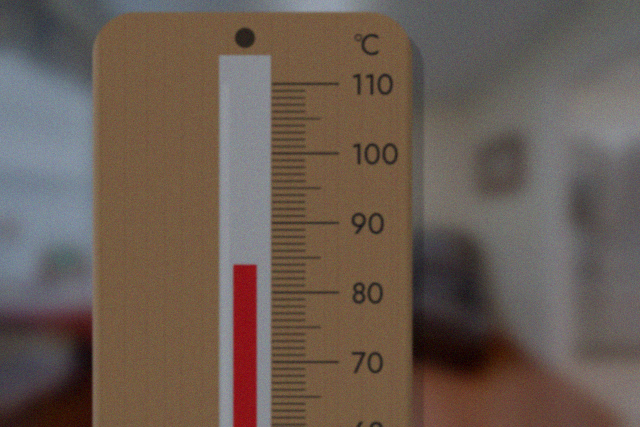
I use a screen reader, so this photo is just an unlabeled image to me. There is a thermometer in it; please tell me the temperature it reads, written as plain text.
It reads 84 °C
